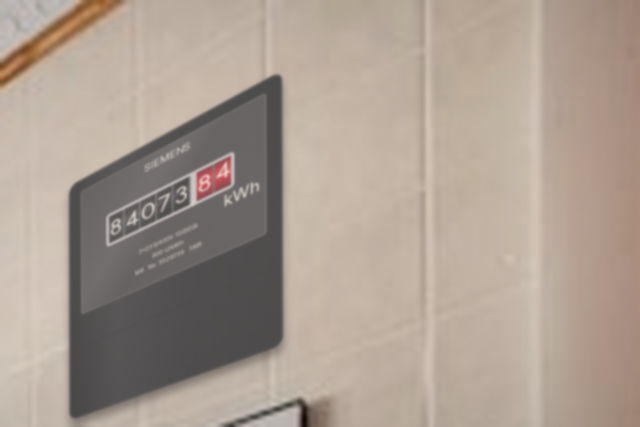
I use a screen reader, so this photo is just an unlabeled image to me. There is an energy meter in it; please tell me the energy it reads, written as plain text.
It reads 84073.84 kWh
